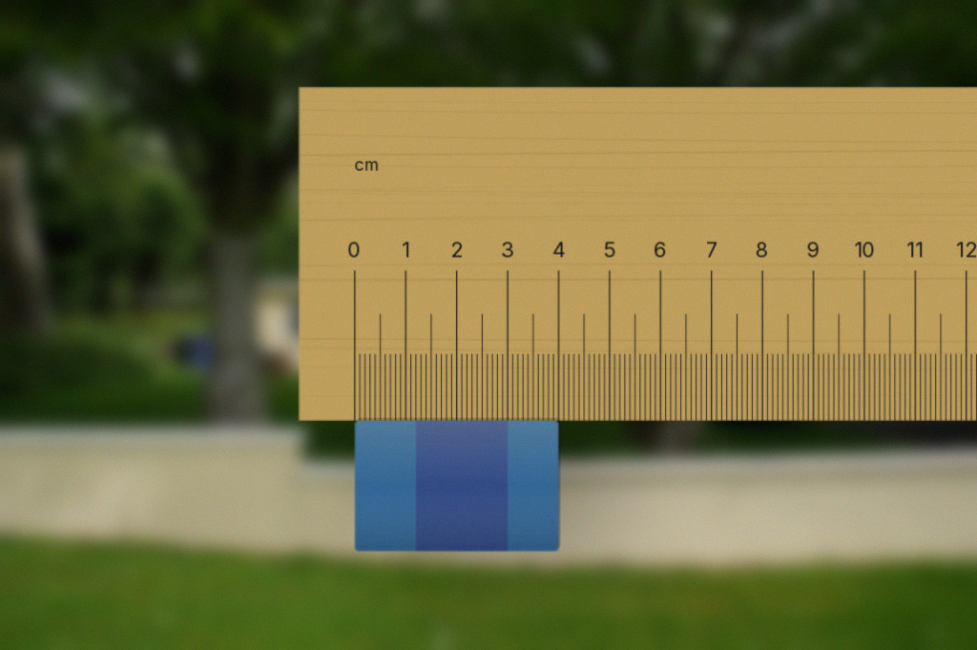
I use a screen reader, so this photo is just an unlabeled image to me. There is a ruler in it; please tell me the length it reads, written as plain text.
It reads 4 cm
